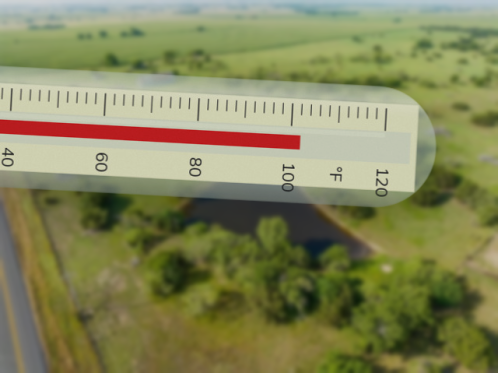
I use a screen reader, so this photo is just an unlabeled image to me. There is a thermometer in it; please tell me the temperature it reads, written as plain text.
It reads 102 °F
